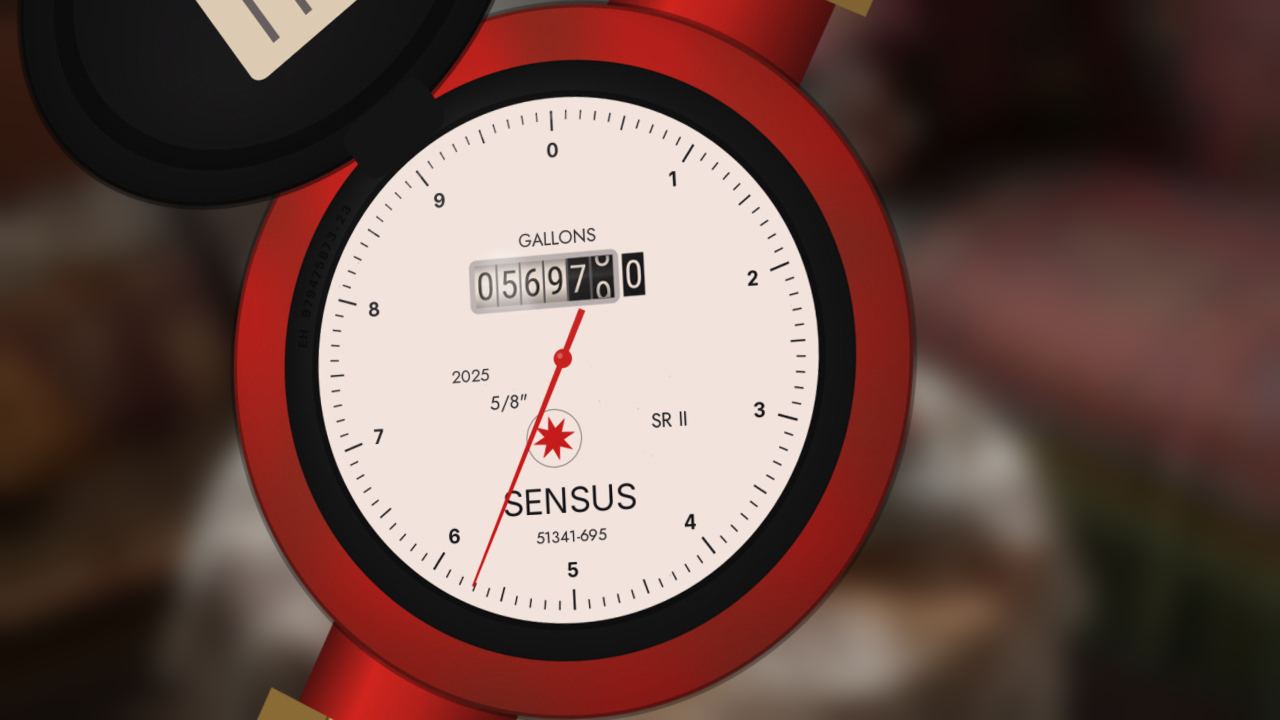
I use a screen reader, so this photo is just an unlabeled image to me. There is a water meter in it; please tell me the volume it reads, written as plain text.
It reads 569785.7 gal
